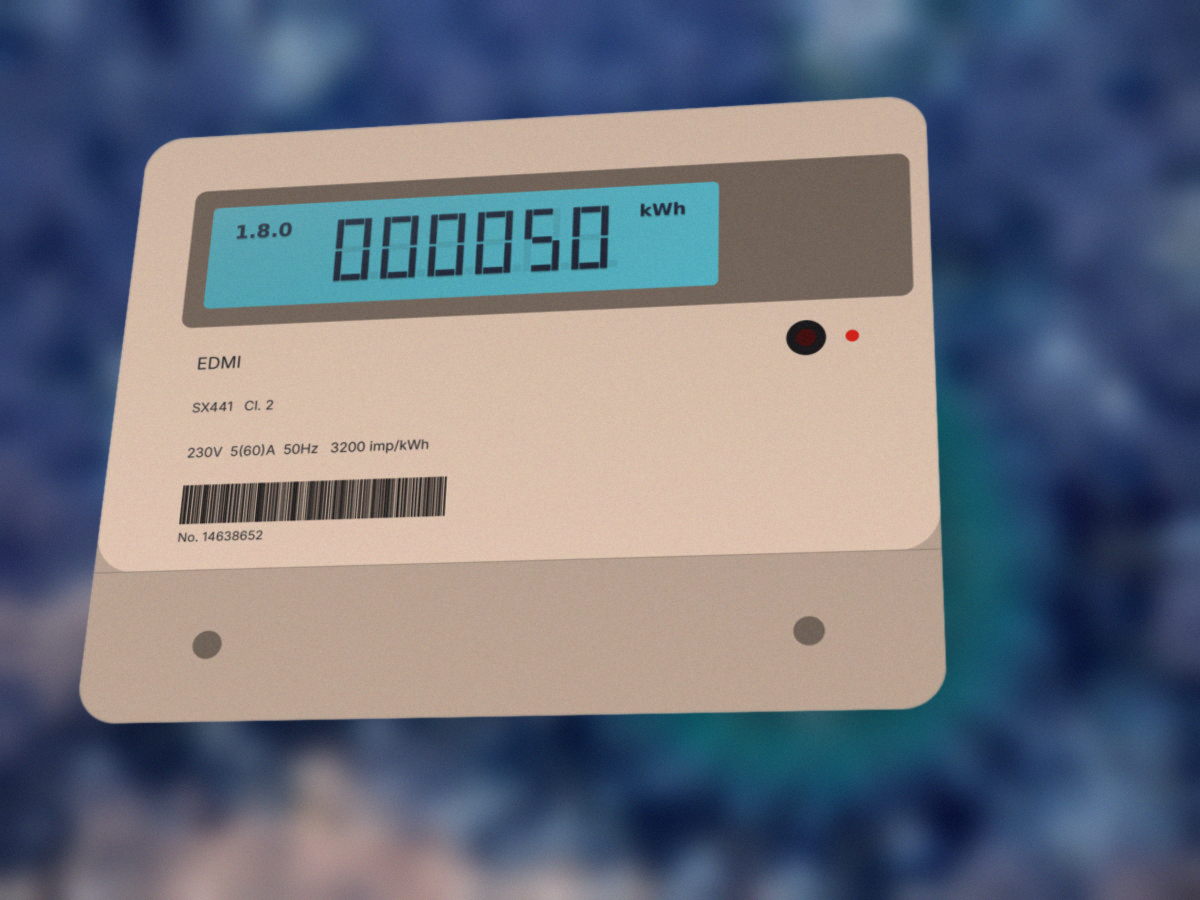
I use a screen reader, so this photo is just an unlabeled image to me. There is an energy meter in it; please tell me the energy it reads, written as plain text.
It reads 50 kWh
